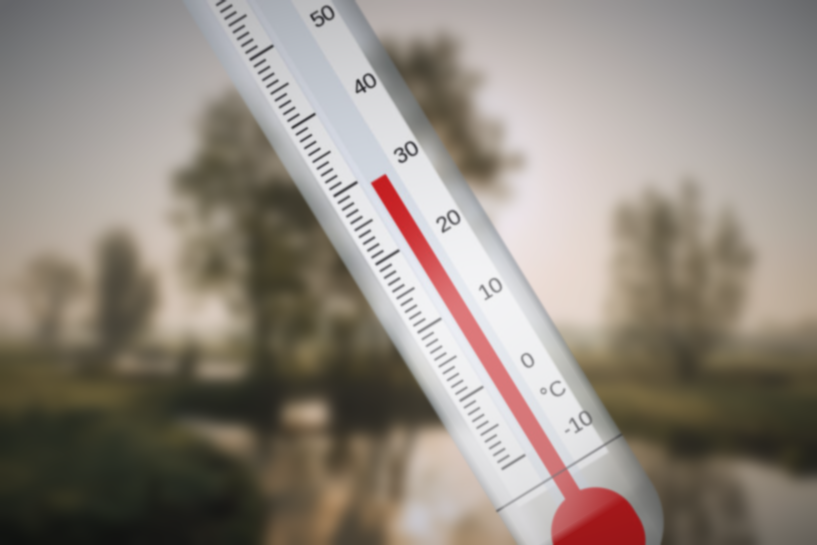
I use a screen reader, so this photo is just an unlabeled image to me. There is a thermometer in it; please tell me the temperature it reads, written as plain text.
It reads 29 °C
